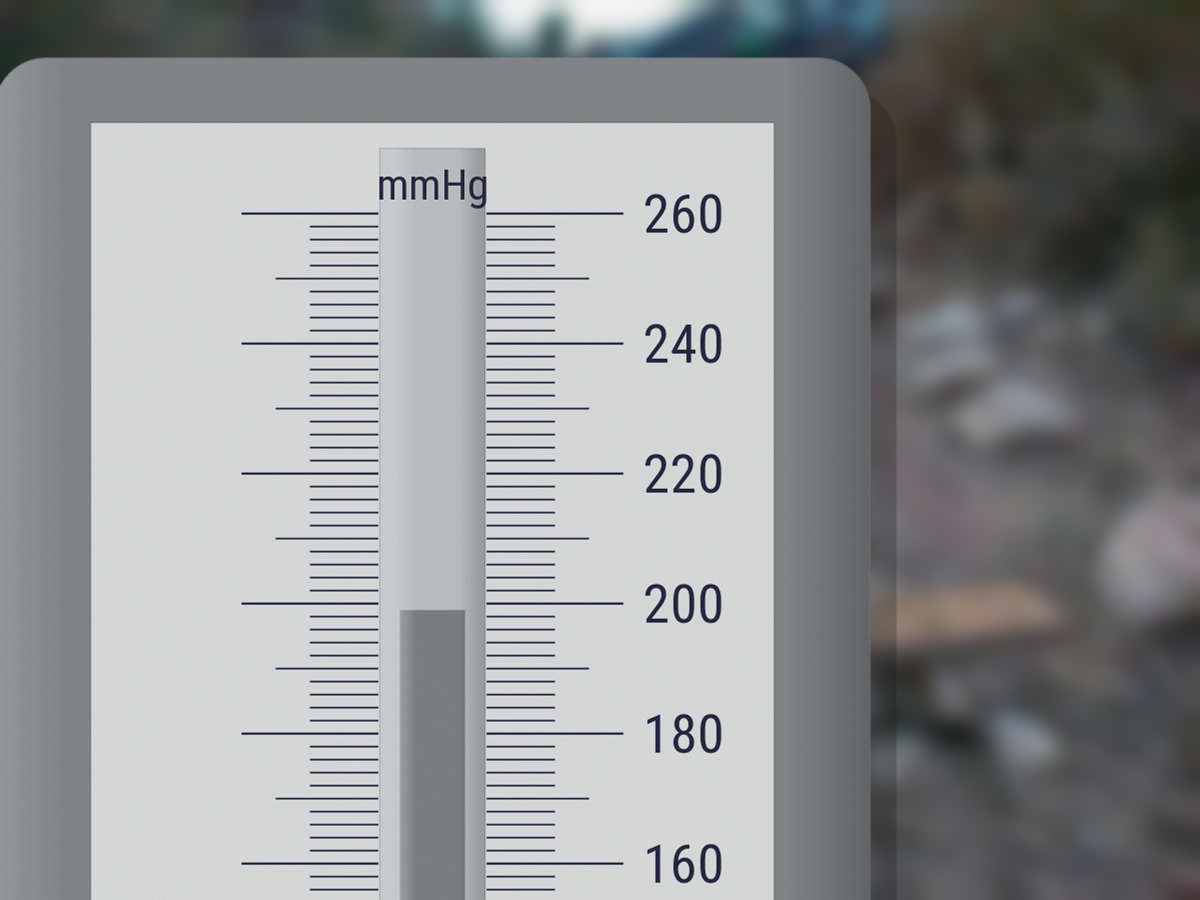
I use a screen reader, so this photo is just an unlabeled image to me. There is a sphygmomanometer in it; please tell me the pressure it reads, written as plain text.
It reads 199 mmHg
